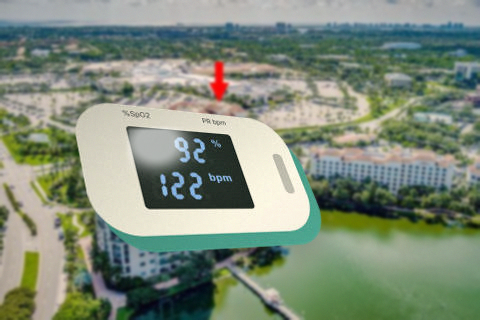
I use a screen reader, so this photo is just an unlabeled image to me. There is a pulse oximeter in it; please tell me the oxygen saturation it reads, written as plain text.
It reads 92 %
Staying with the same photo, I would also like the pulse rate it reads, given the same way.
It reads 122 bpm
